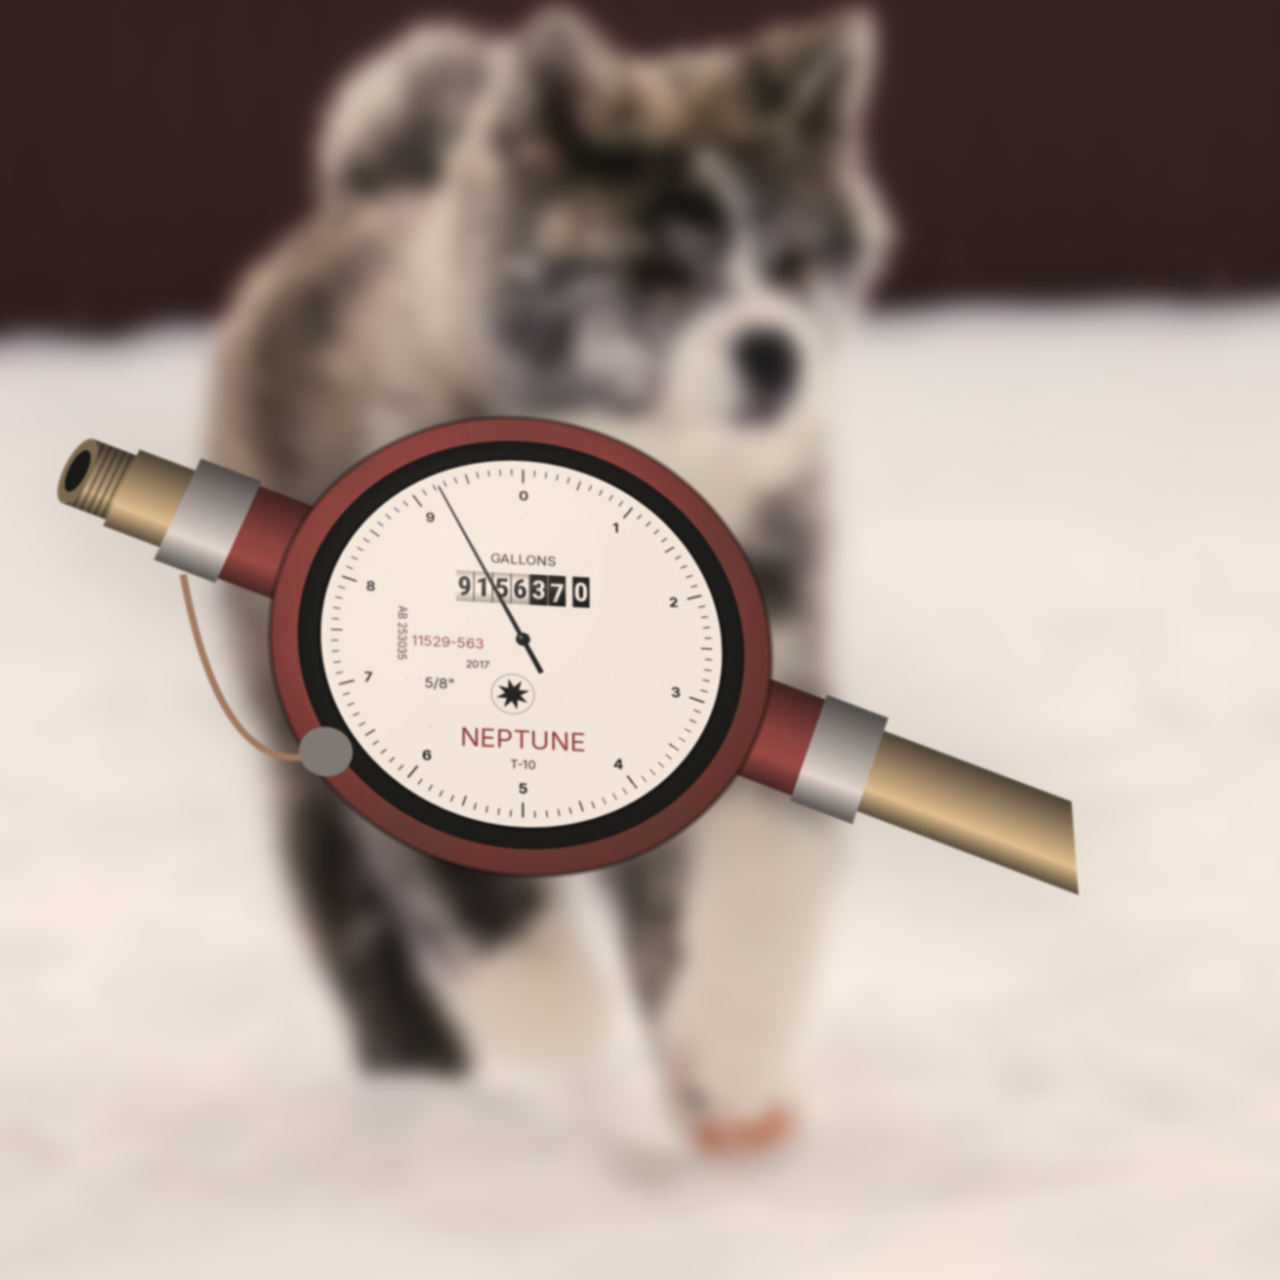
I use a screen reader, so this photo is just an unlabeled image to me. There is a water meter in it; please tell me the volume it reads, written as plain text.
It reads 9156369.2 gal
